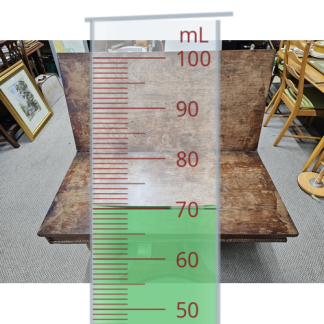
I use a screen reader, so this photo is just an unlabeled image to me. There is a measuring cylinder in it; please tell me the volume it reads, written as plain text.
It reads 70 mL
